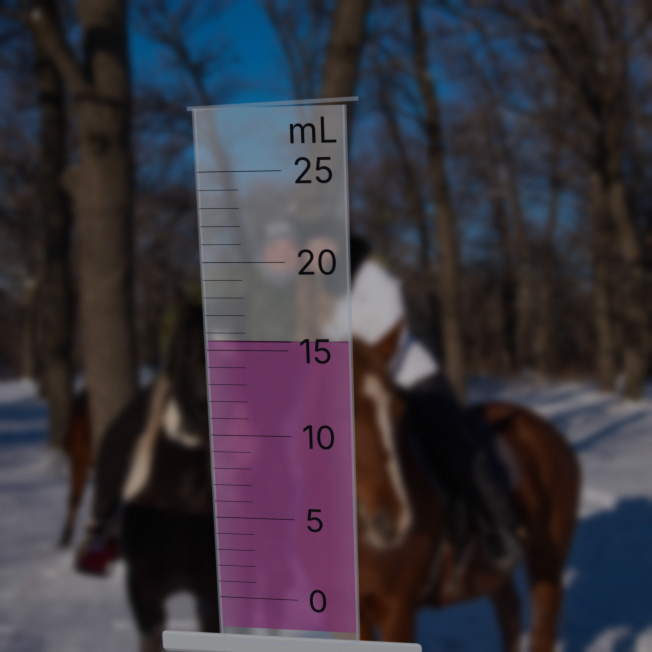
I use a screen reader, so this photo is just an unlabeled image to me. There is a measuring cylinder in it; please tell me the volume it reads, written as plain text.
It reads 15.5 mL
